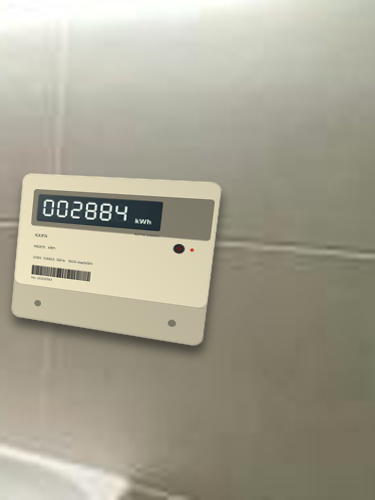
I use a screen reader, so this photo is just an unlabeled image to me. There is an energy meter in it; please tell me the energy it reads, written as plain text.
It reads 2884 kWh
